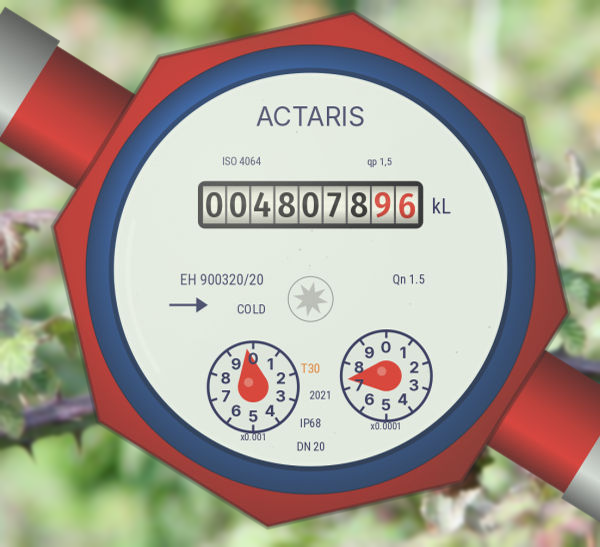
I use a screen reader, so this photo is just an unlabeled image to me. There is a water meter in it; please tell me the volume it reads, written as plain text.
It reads 48078.9597 kL
